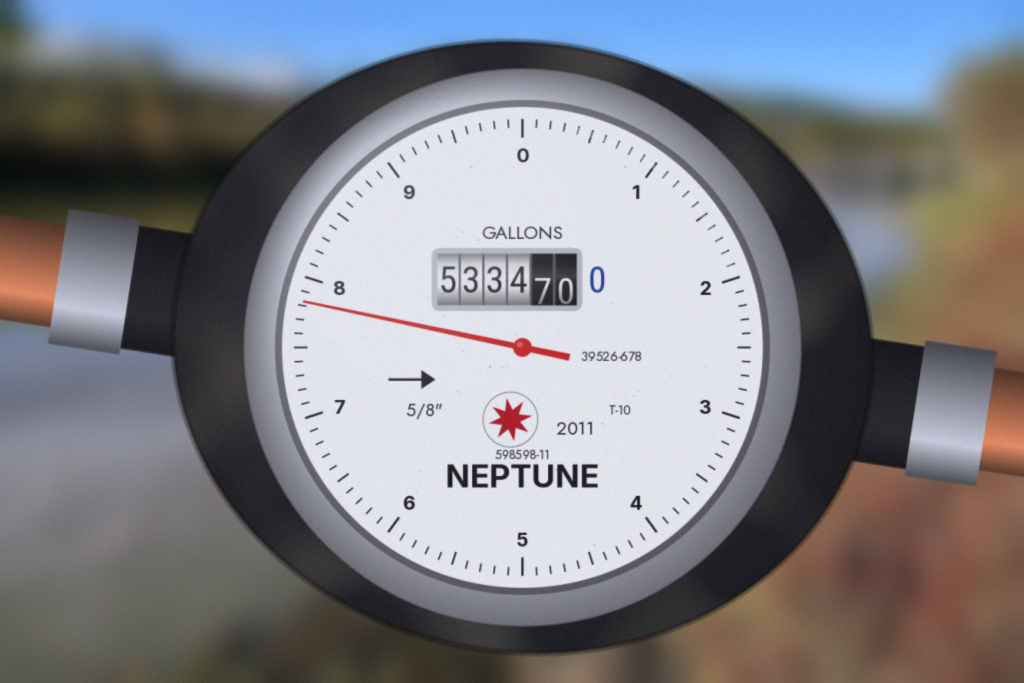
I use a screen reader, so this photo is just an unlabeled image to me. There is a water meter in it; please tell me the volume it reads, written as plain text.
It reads 5334697.8 gal
